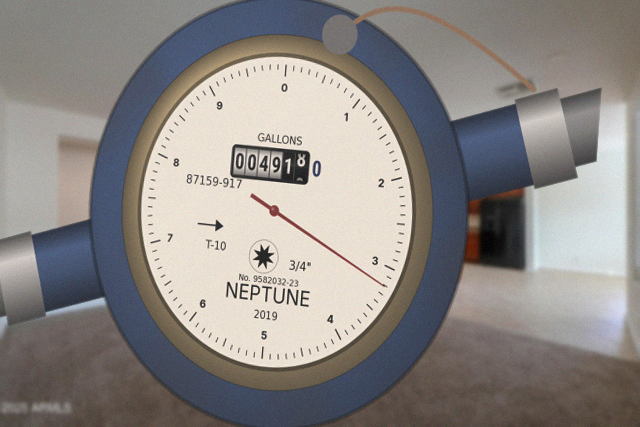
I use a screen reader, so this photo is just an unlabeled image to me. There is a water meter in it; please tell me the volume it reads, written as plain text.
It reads 49183.2 gal
